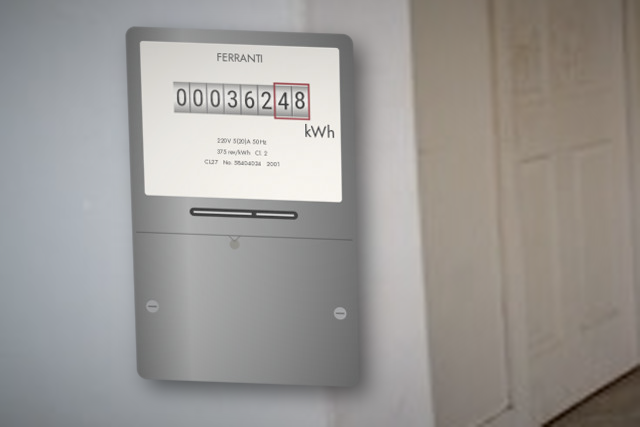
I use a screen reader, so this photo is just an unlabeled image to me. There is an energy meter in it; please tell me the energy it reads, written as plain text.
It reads 362.48 kWh
